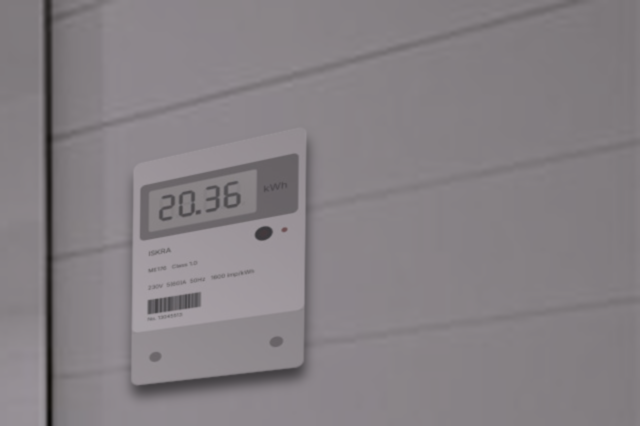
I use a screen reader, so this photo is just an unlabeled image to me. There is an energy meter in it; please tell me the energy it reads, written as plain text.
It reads 20.36 kWh
